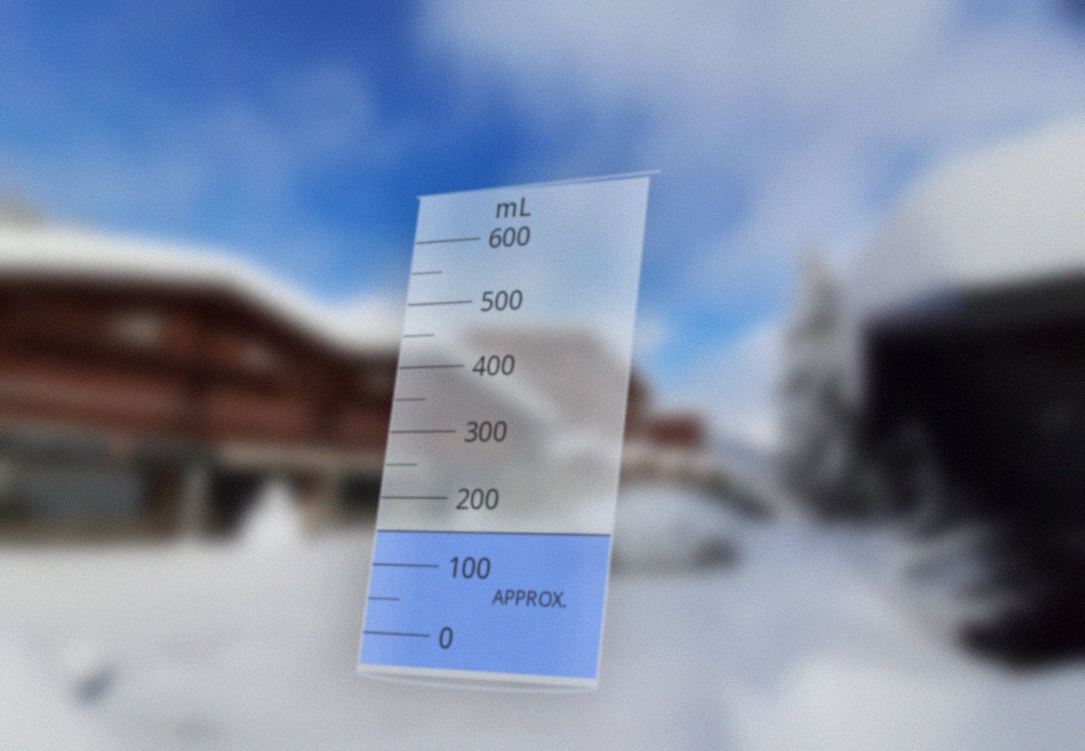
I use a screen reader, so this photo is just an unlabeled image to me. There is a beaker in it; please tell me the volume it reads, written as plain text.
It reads 150 mL
